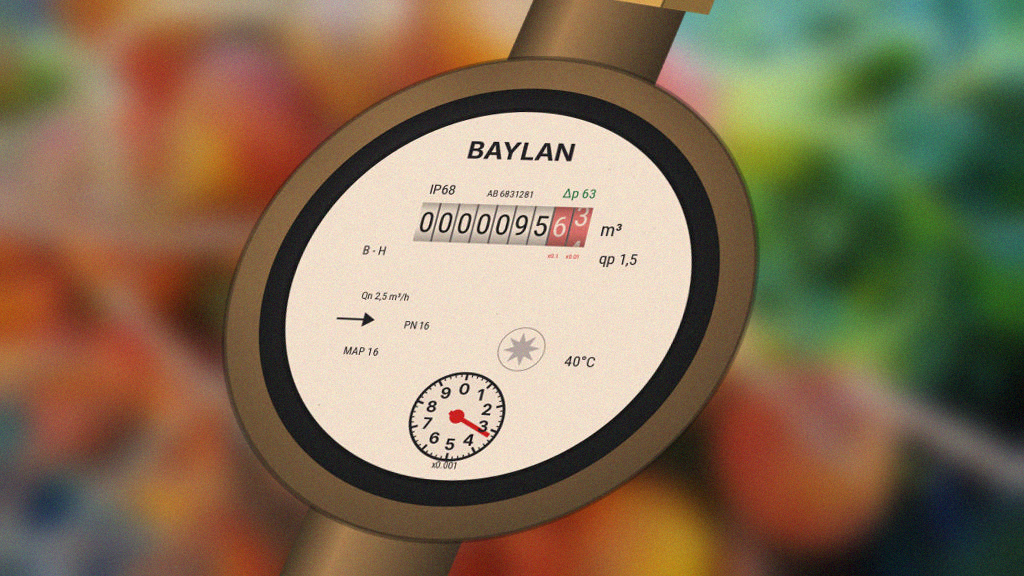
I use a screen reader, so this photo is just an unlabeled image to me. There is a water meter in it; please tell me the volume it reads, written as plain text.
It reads 95.633 m³
